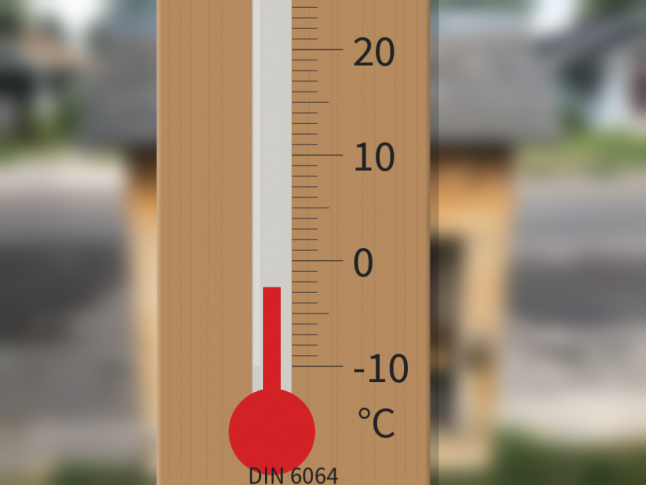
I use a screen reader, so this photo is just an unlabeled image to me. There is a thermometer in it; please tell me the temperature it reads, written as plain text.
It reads -2.5 °C
